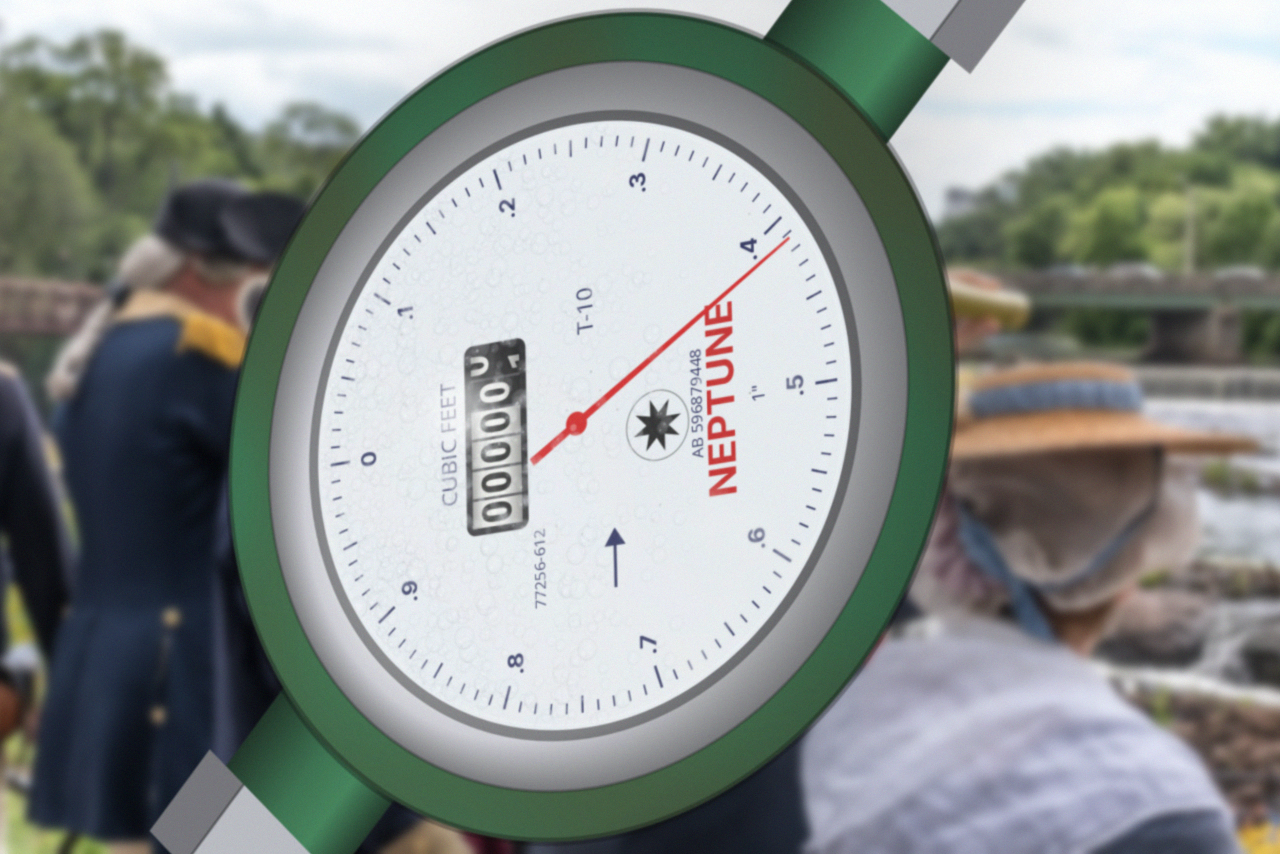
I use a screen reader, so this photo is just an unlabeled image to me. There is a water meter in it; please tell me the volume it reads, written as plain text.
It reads 0.41 ft³
